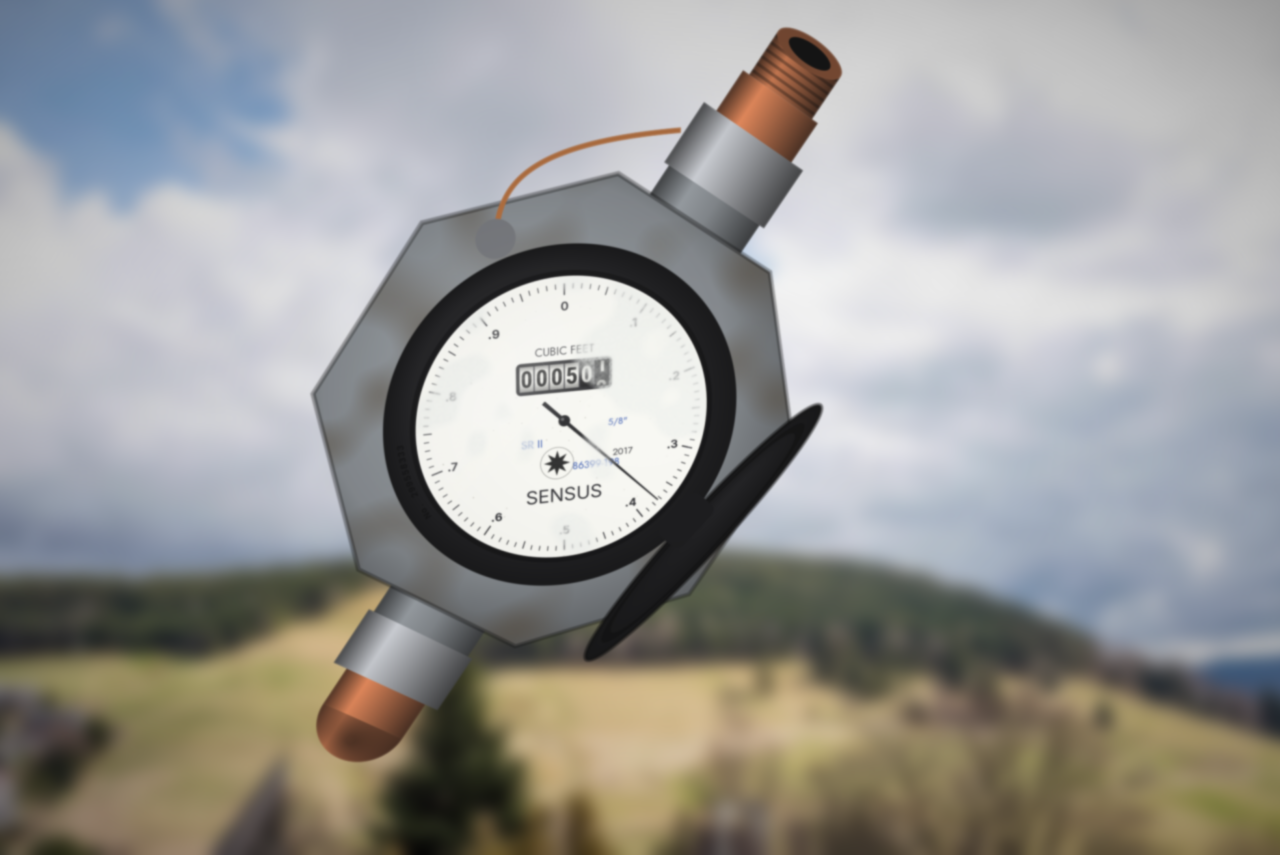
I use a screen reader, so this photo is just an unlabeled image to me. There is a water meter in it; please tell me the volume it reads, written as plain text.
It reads 501.37 ft³
